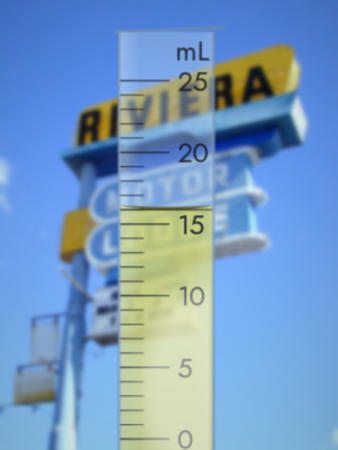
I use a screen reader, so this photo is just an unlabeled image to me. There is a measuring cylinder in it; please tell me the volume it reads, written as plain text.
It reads 16 mL
